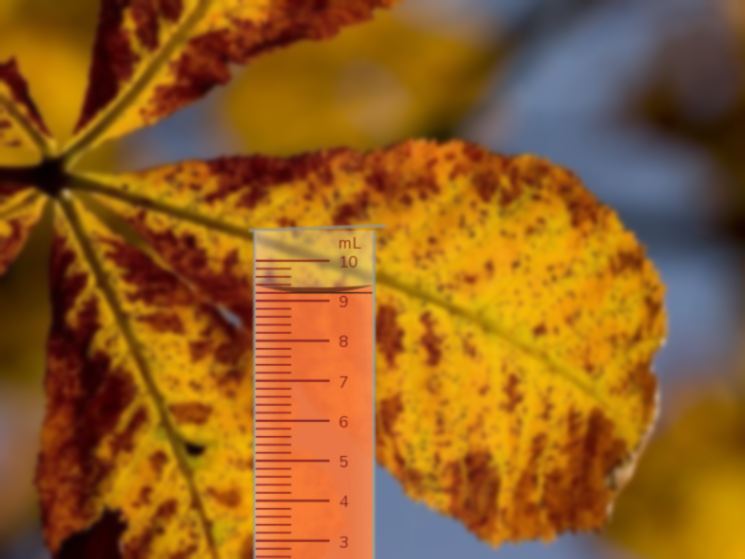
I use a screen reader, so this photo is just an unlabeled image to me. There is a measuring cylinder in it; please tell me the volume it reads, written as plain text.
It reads 9.2 mL
